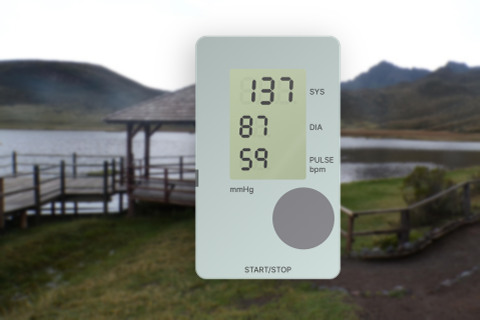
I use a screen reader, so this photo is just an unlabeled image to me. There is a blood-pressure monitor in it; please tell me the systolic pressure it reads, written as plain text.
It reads 137 mmHg
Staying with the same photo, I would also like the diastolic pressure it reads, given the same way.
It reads 87 mmHg
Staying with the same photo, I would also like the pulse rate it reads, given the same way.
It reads 59 bpm
